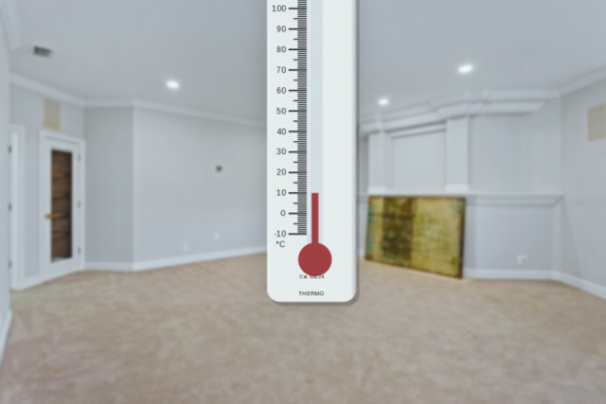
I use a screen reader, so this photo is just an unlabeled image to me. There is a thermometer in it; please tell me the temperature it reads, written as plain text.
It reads 10 °C
